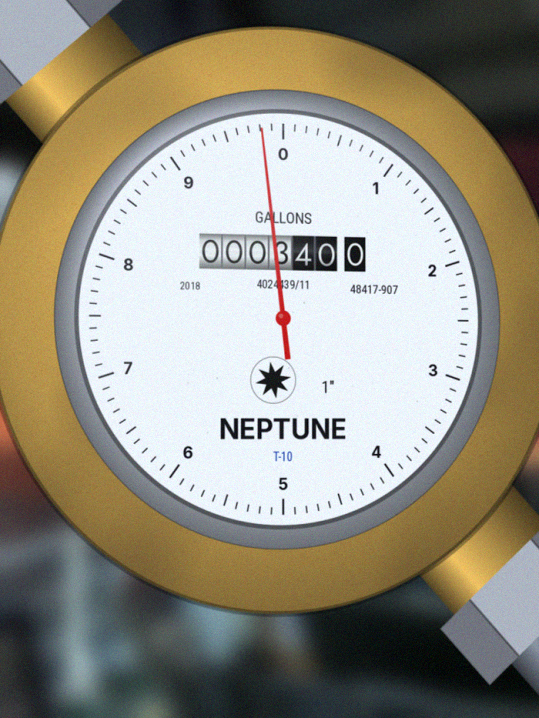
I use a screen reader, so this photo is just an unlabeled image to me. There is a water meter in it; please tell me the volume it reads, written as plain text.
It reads 3399.8 gal
